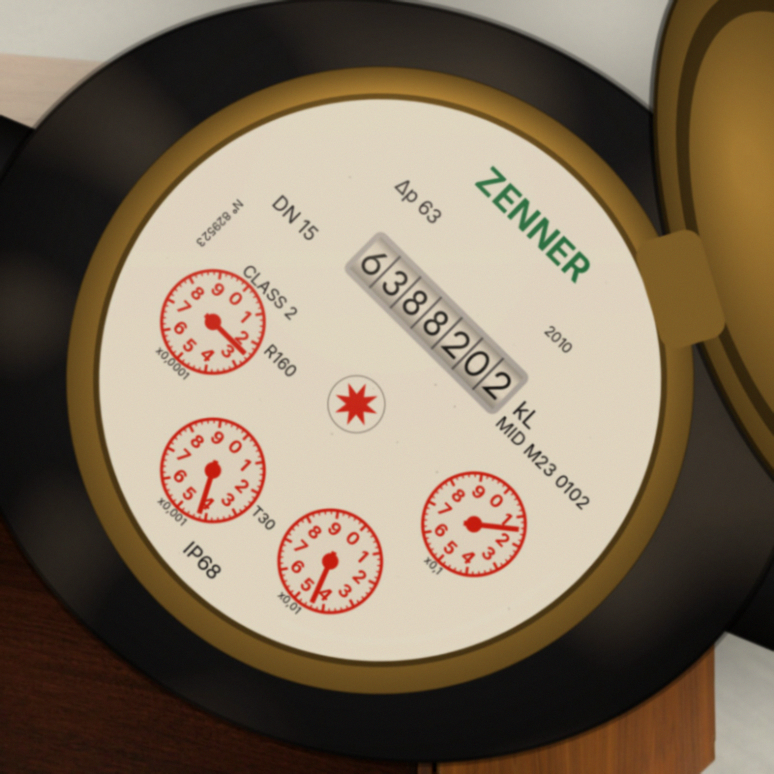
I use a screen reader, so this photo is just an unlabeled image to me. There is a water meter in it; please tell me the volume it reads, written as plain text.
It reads 6388202.1442 kL
